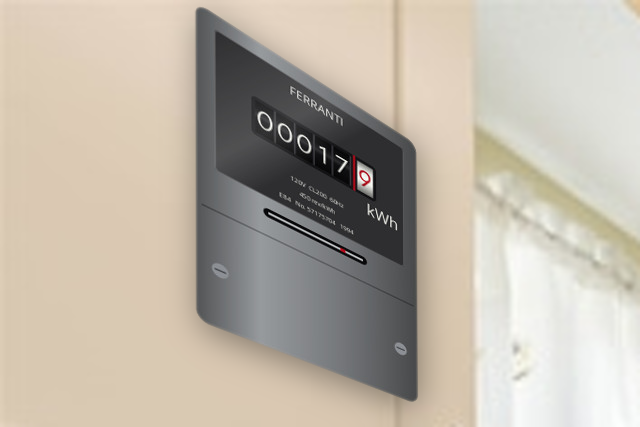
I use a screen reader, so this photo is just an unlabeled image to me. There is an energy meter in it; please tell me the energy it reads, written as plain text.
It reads 17.9 kWh
